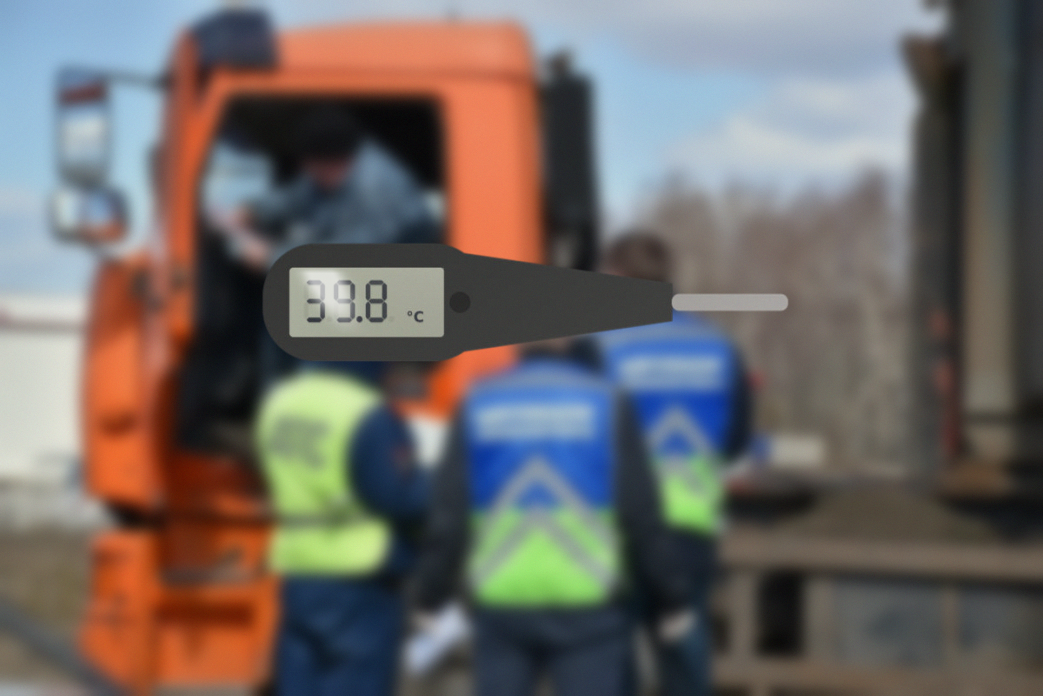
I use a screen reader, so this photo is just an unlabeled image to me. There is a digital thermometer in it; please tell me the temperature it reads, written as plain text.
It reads 39.8 °C
